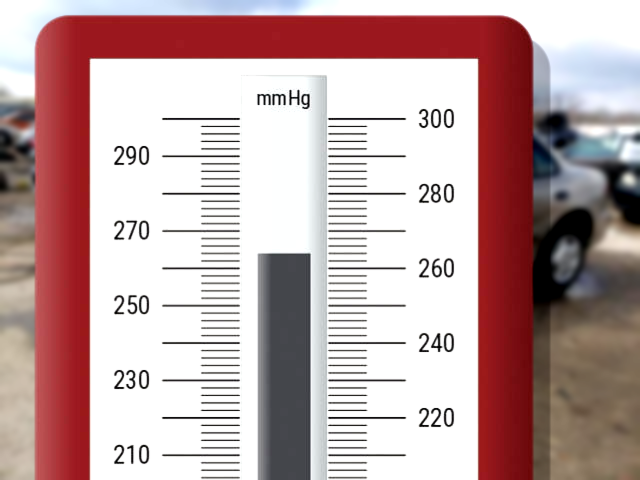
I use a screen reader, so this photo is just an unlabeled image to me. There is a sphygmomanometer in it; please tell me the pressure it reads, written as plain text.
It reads 264 mmHg
